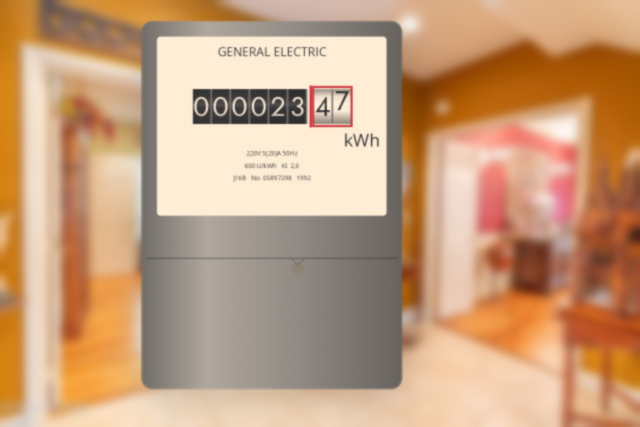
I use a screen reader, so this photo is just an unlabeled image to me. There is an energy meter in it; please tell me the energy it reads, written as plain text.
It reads 23.47 kWh
